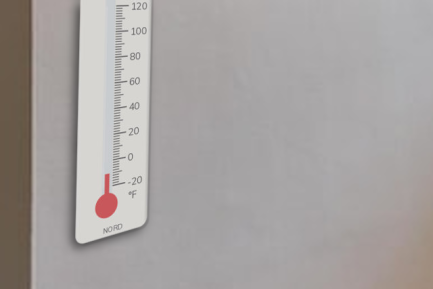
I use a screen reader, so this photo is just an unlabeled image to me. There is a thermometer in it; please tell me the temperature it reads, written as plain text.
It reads -10 °F
